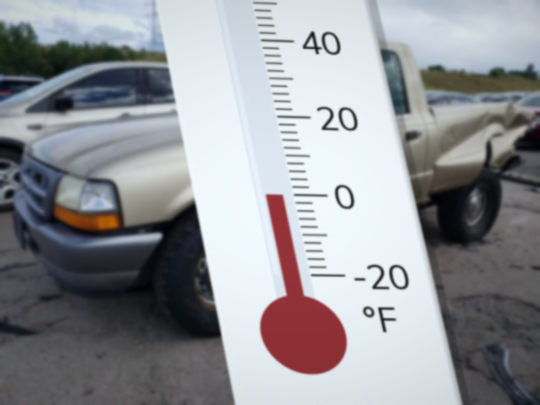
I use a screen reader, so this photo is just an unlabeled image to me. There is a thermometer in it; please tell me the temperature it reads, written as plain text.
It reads 0 °F
